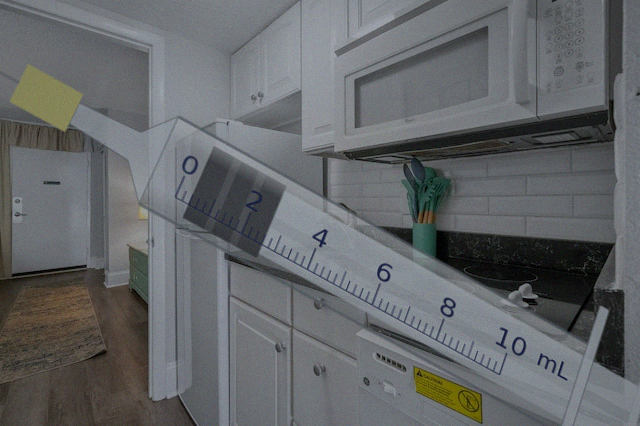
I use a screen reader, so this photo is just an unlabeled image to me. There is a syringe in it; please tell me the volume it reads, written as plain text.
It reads 0.4 mL
